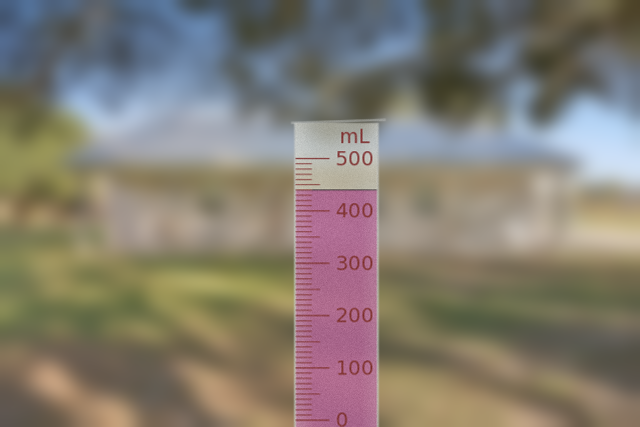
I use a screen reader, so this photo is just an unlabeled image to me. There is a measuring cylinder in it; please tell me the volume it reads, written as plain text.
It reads 440 mL
